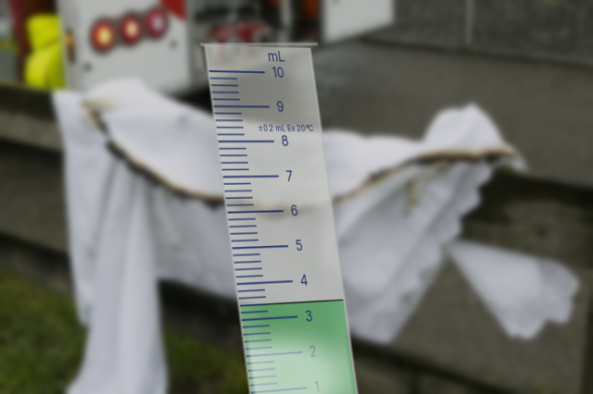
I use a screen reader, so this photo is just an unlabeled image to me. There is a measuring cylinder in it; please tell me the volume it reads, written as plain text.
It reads 3.4 mL
